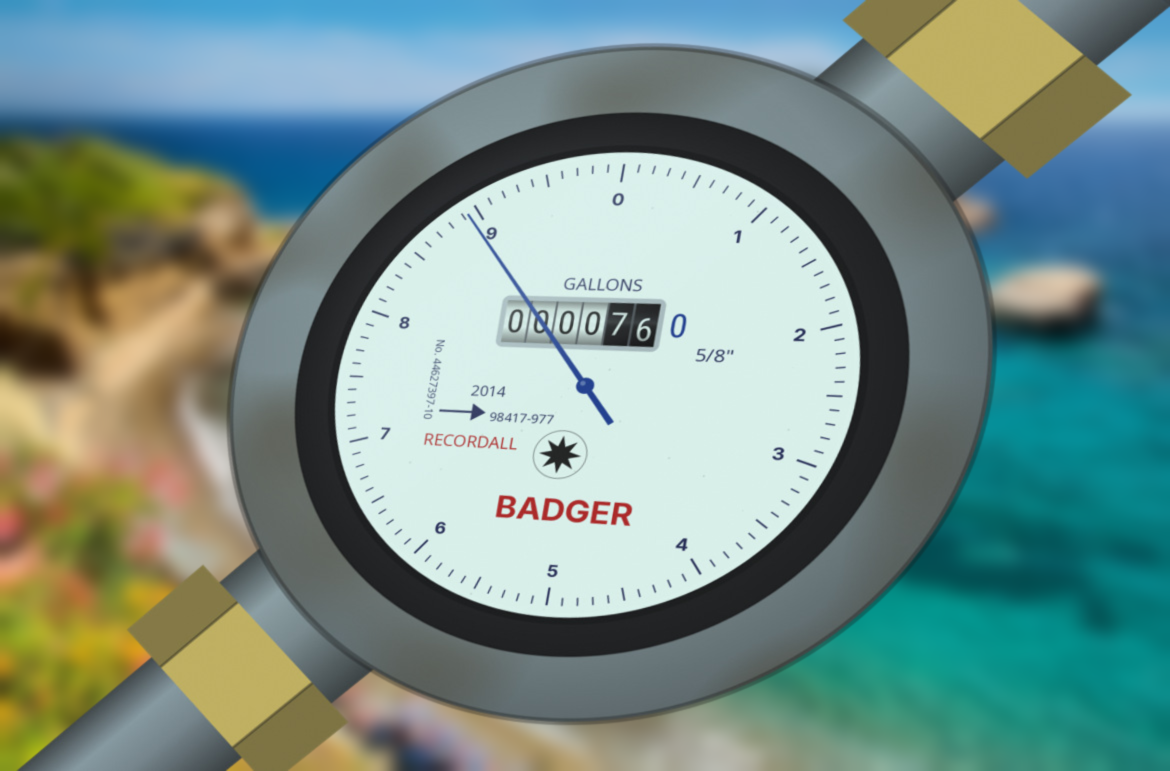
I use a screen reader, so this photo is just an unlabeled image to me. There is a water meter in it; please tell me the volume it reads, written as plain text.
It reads 758.9 gal
